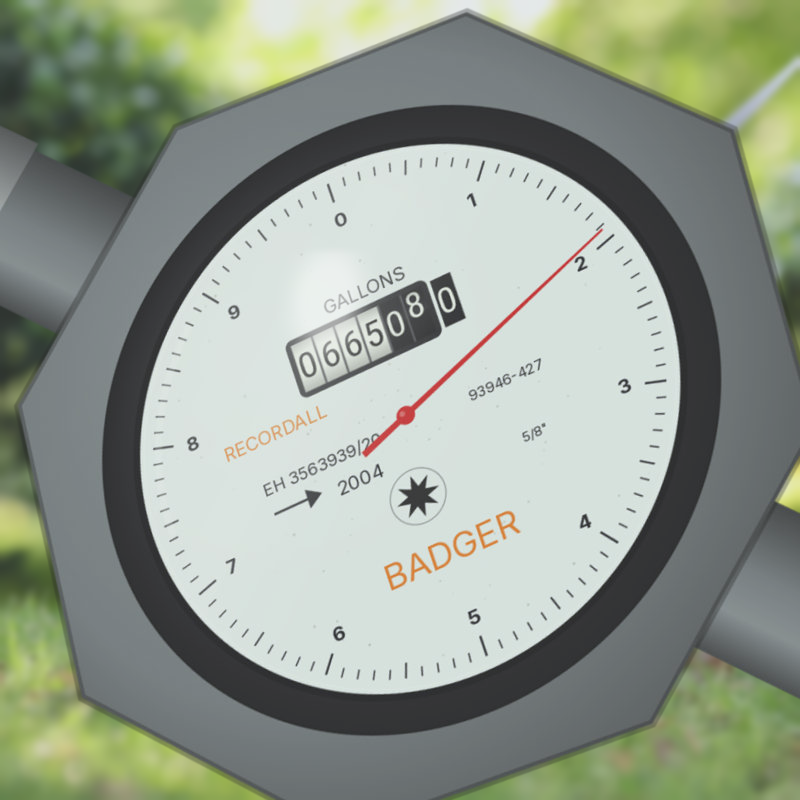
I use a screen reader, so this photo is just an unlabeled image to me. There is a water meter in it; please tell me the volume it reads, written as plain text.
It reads 665081.9 gal
